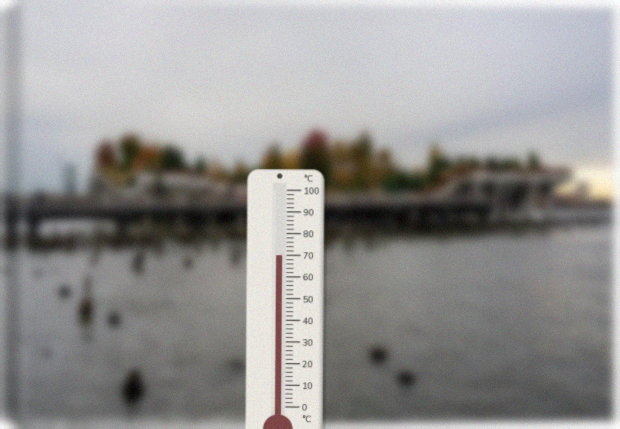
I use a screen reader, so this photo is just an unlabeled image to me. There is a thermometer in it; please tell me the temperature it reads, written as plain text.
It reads 70 °C
